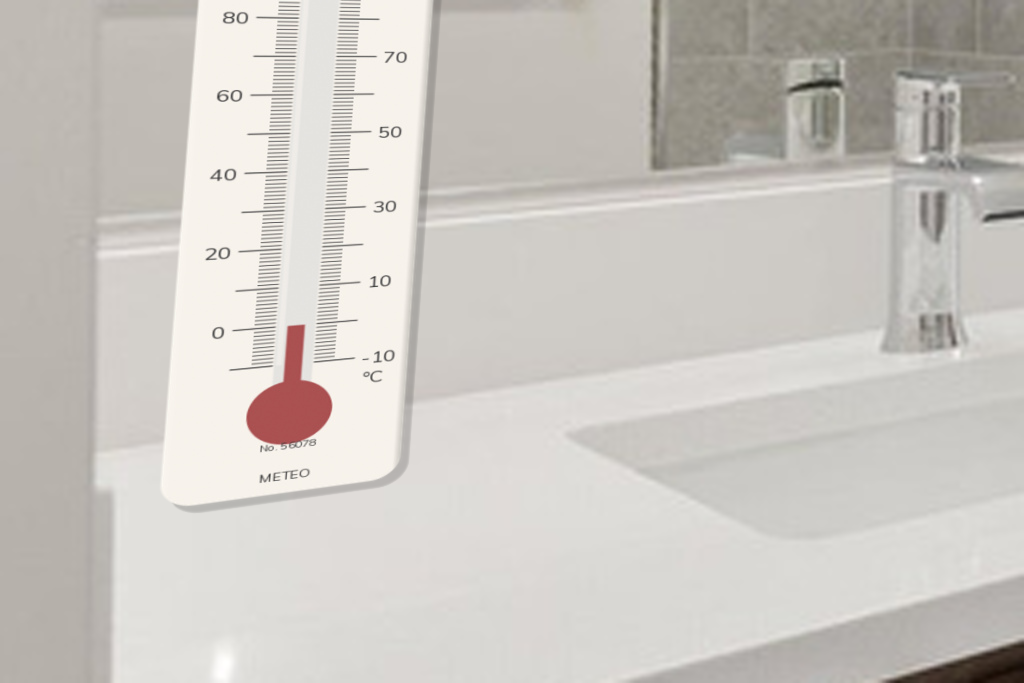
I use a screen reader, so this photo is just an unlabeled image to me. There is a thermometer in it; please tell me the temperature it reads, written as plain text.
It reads 0 °C
